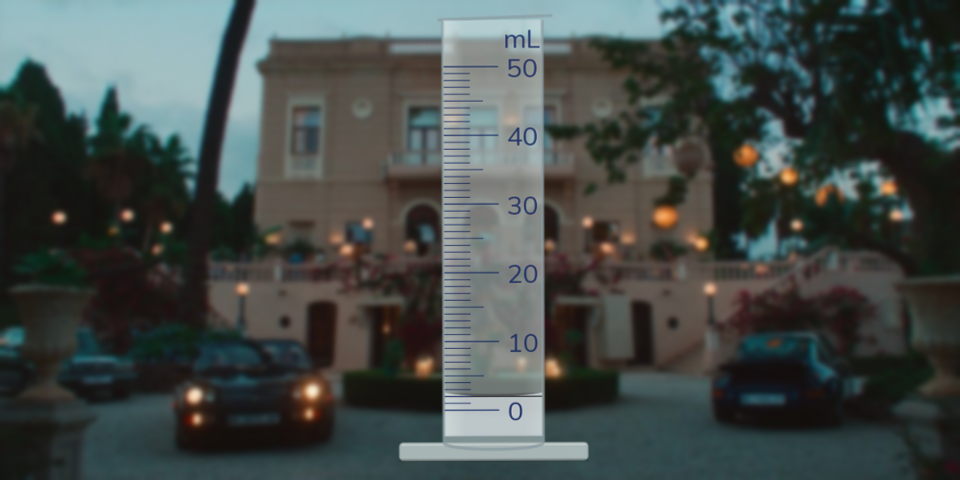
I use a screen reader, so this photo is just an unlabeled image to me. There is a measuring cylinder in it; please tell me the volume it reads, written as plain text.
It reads 2 mL
